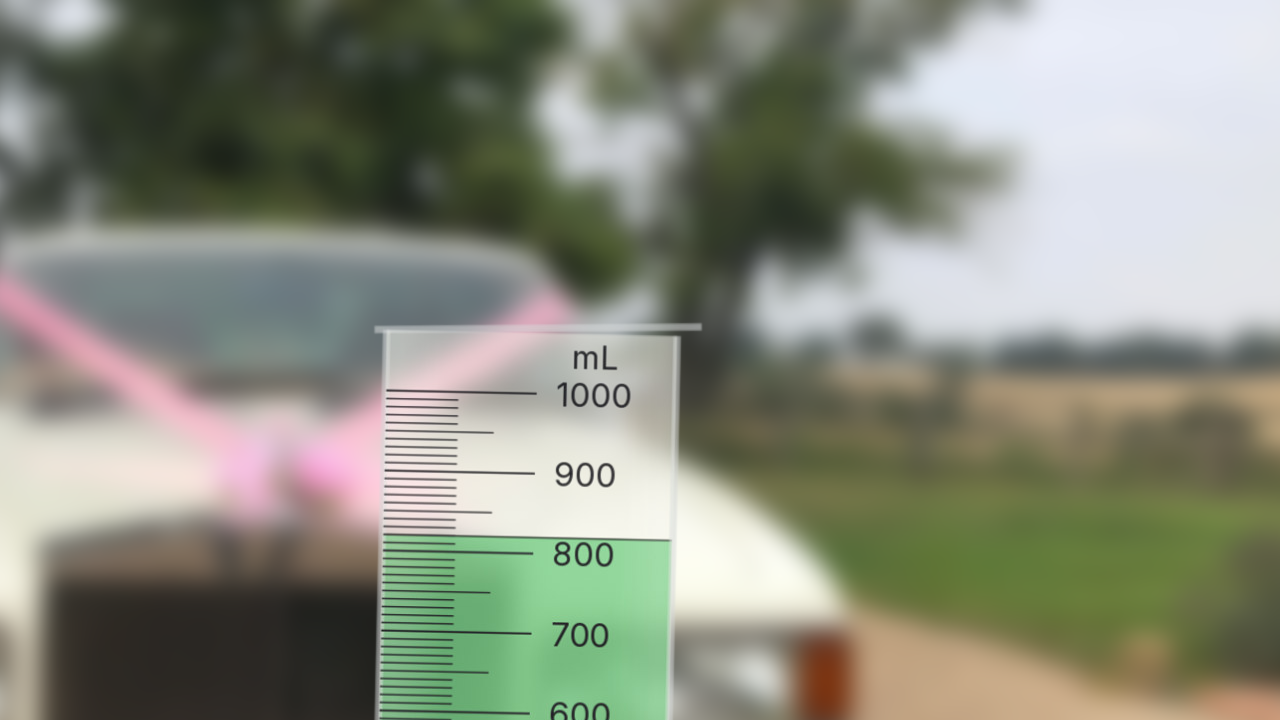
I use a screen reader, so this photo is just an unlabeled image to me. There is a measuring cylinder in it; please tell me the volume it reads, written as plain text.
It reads 820 mL
